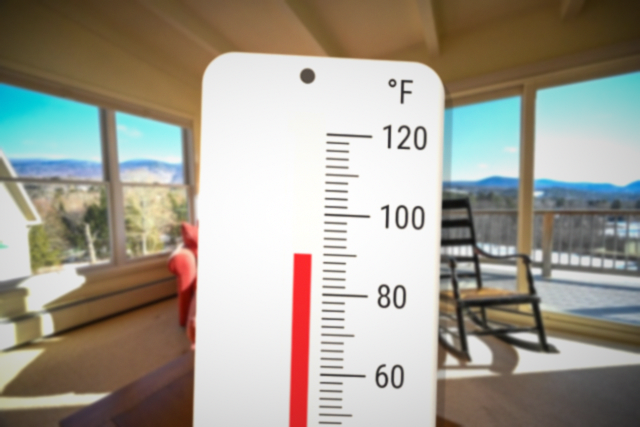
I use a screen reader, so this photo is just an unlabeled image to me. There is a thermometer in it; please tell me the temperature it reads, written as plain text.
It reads 90 °F
